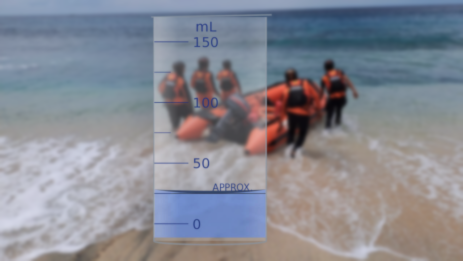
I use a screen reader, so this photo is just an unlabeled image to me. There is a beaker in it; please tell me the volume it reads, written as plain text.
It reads 25 mL
